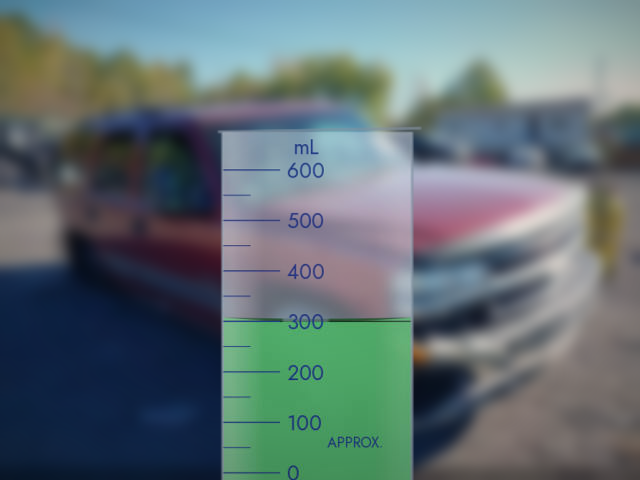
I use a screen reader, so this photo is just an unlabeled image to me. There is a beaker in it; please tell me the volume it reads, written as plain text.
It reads 300 mL
